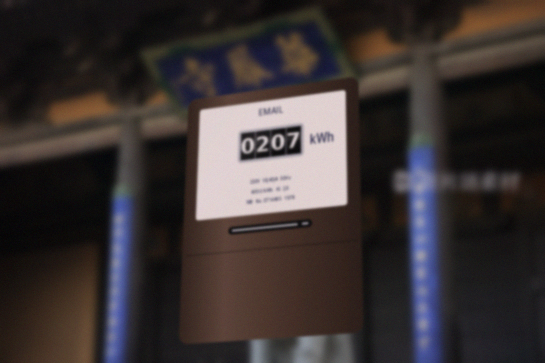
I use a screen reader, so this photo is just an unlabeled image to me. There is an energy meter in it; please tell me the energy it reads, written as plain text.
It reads 207 kWh
